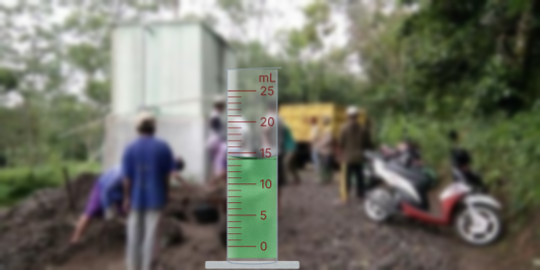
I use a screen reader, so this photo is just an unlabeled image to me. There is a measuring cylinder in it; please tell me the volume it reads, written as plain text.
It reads 14 mL
